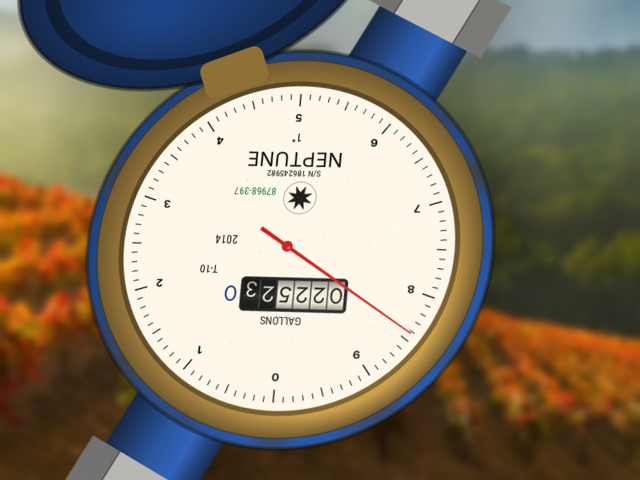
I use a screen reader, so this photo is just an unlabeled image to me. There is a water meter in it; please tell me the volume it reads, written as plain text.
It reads 225228.4 gal
